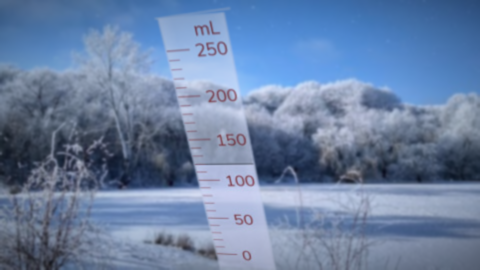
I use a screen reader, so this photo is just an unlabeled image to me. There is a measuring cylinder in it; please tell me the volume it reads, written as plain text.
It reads 120 mL
